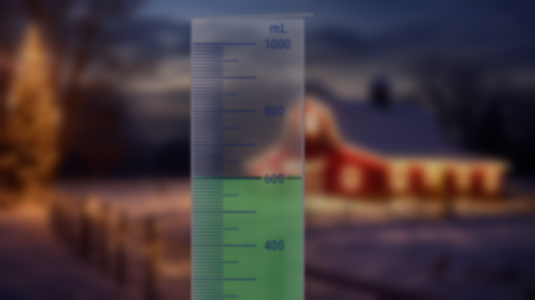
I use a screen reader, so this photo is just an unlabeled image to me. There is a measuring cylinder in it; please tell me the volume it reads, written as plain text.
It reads 600 mL
